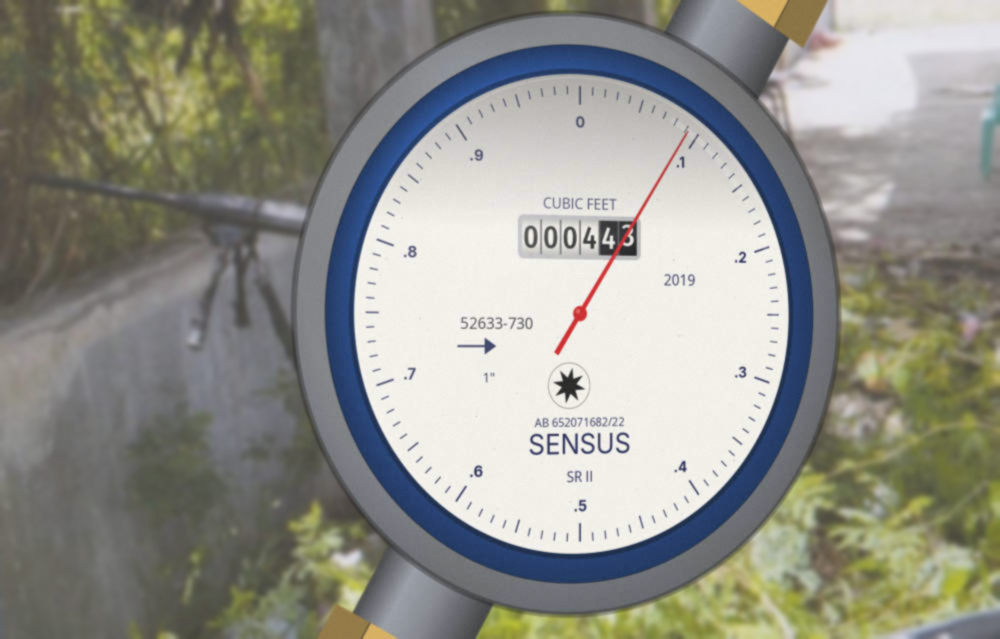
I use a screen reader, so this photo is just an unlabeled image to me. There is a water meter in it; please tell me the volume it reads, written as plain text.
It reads 443.09 ft³
